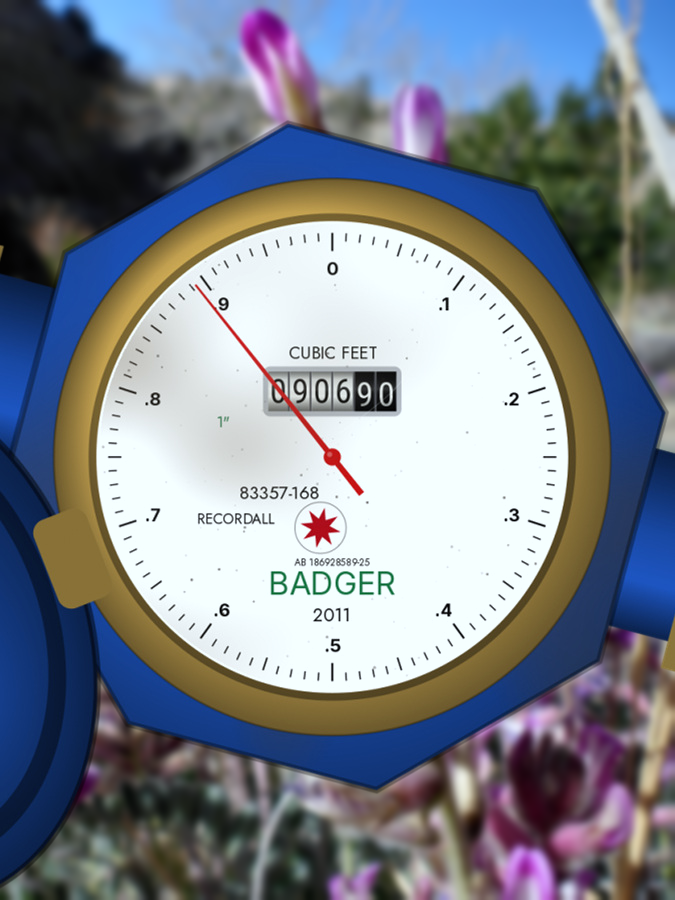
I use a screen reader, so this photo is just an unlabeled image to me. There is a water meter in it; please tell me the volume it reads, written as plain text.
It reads 90689.89 ft³
